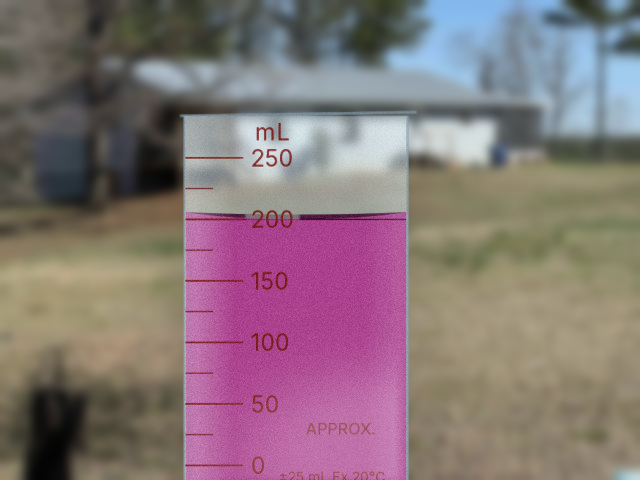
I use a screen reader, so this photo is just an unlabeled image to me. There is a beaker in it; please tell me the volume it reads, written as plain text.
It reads 200 mL
